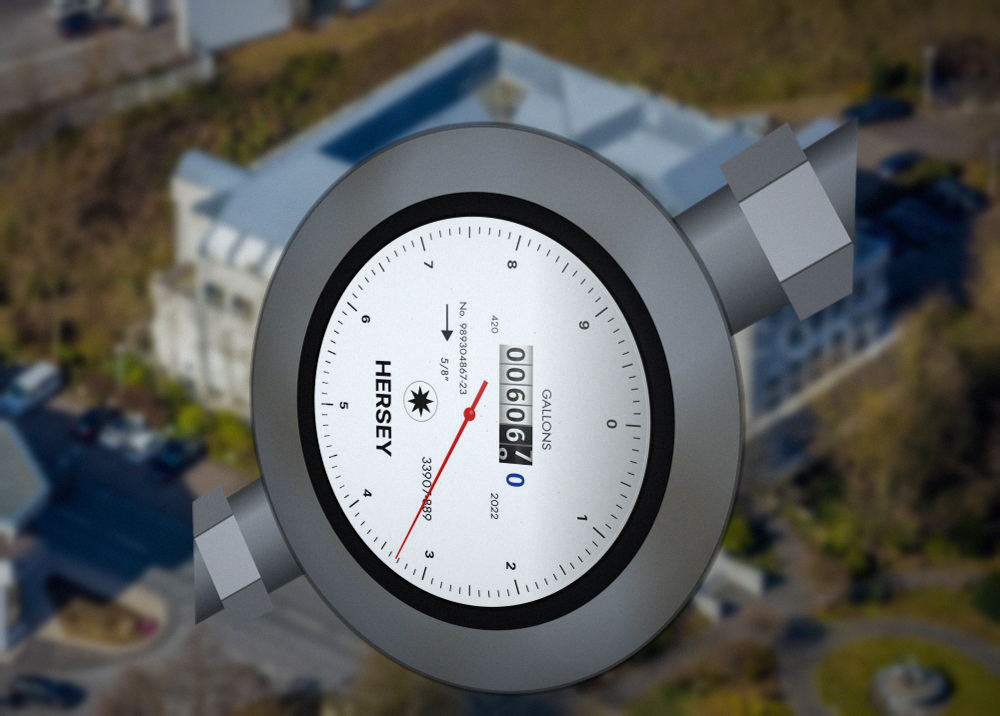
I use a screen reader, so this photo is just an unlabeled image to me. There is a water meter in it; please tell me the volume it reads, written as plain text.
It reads 60673.3 gal
